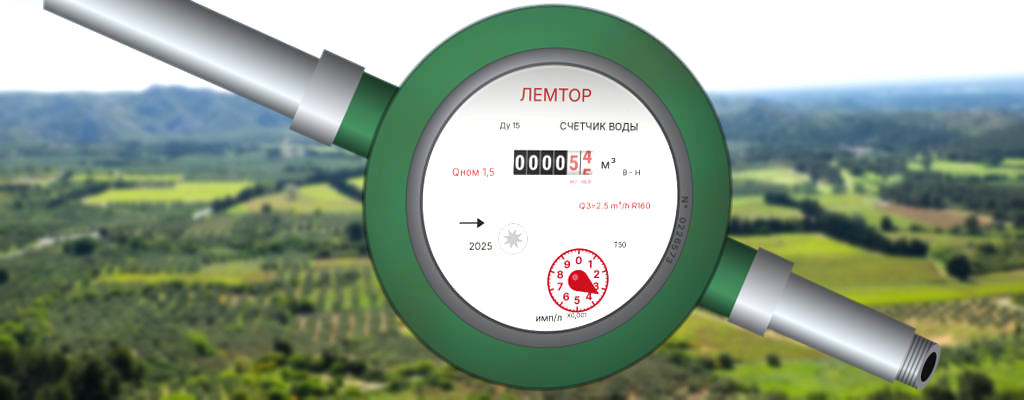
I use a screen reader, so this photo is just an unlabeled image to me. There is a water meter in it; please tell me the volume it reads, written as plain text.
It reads 0.543 m³
